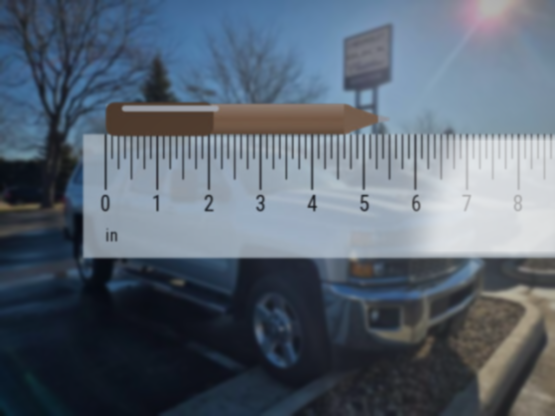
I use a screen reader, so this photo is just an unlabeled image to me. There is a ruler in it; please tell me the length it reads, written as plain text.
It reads 5.5 in
